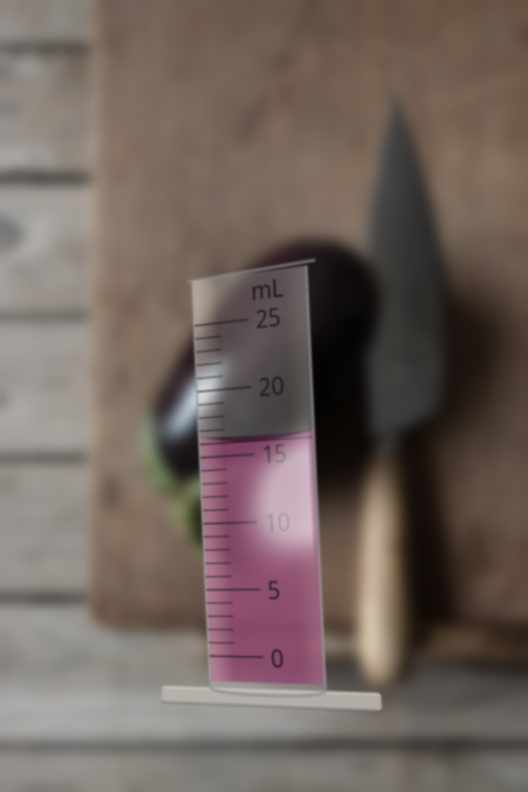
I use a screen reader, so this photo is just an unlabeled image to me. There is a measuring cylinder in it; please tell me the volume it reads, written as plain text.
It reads 16 mL
